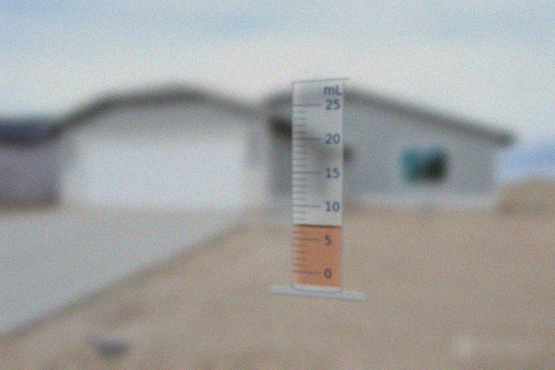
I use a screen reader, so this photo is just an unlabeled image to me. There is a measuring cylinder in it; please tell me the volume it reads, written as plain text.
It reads 7 mL
